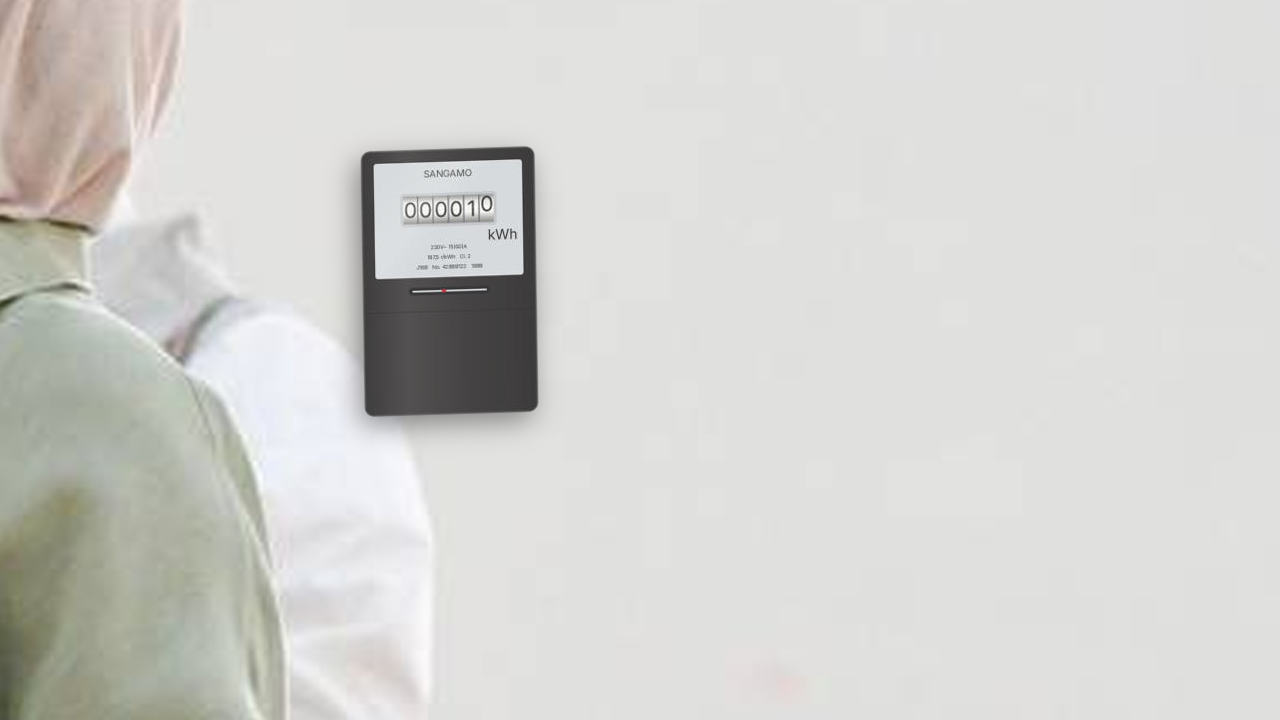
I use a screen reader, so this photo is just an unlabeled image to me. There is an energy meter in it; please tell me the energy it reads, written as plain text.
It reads 10 kWh
